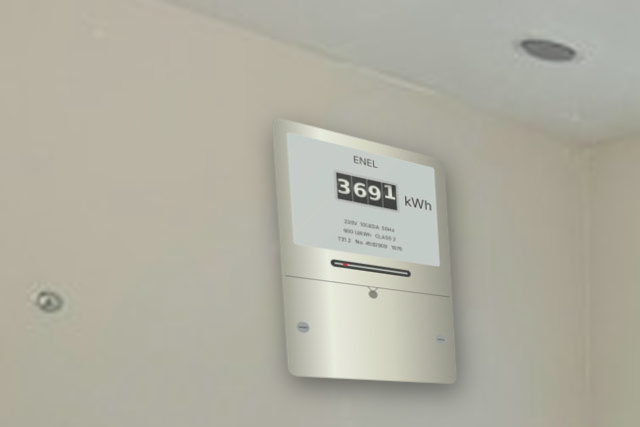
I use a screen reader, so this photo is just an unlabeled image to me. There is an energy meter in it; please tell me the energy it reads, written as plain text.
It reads 3691 kWh
